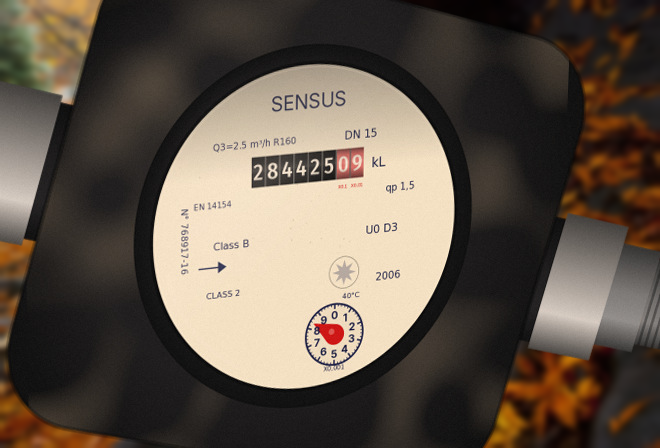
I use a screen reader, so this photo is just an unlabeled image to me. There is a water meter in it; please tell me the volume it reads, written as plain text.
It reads 284425.098 kL
